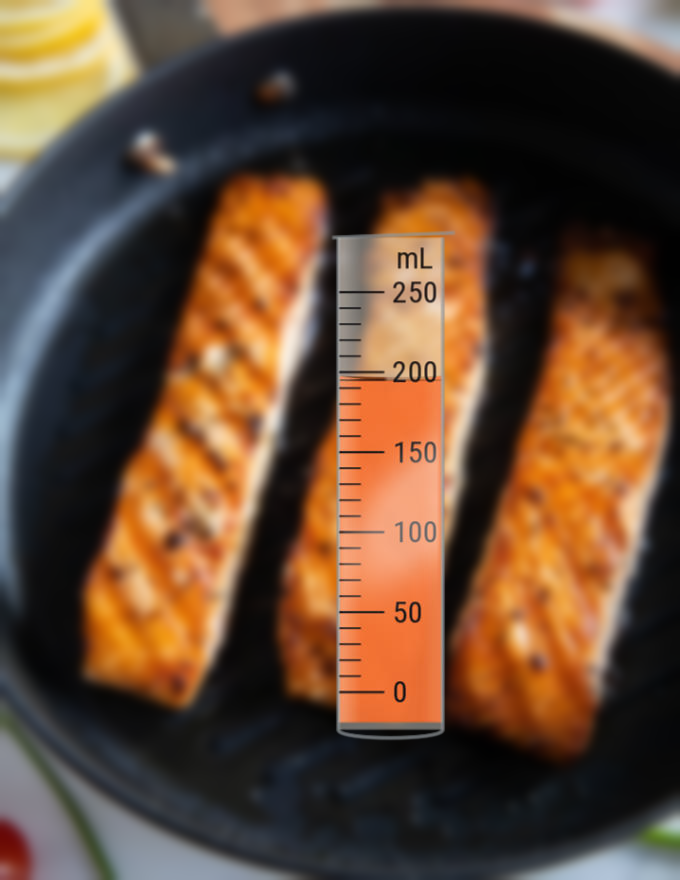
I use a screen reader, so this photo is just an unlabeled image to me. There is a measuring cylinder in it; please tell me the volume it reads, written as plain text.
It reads 195 mL
